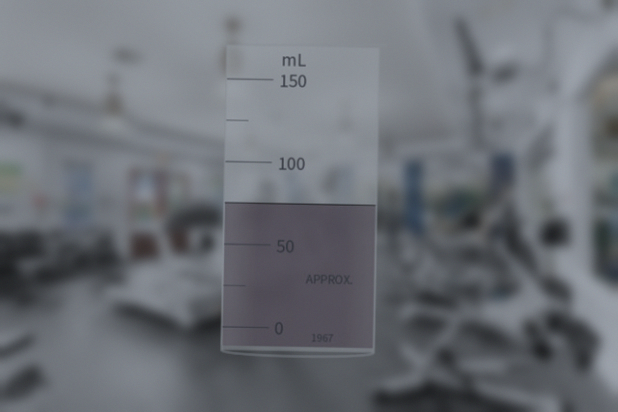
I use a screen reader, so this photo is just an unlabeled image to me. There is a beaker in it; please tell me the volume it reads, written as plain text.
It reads 75 mL
